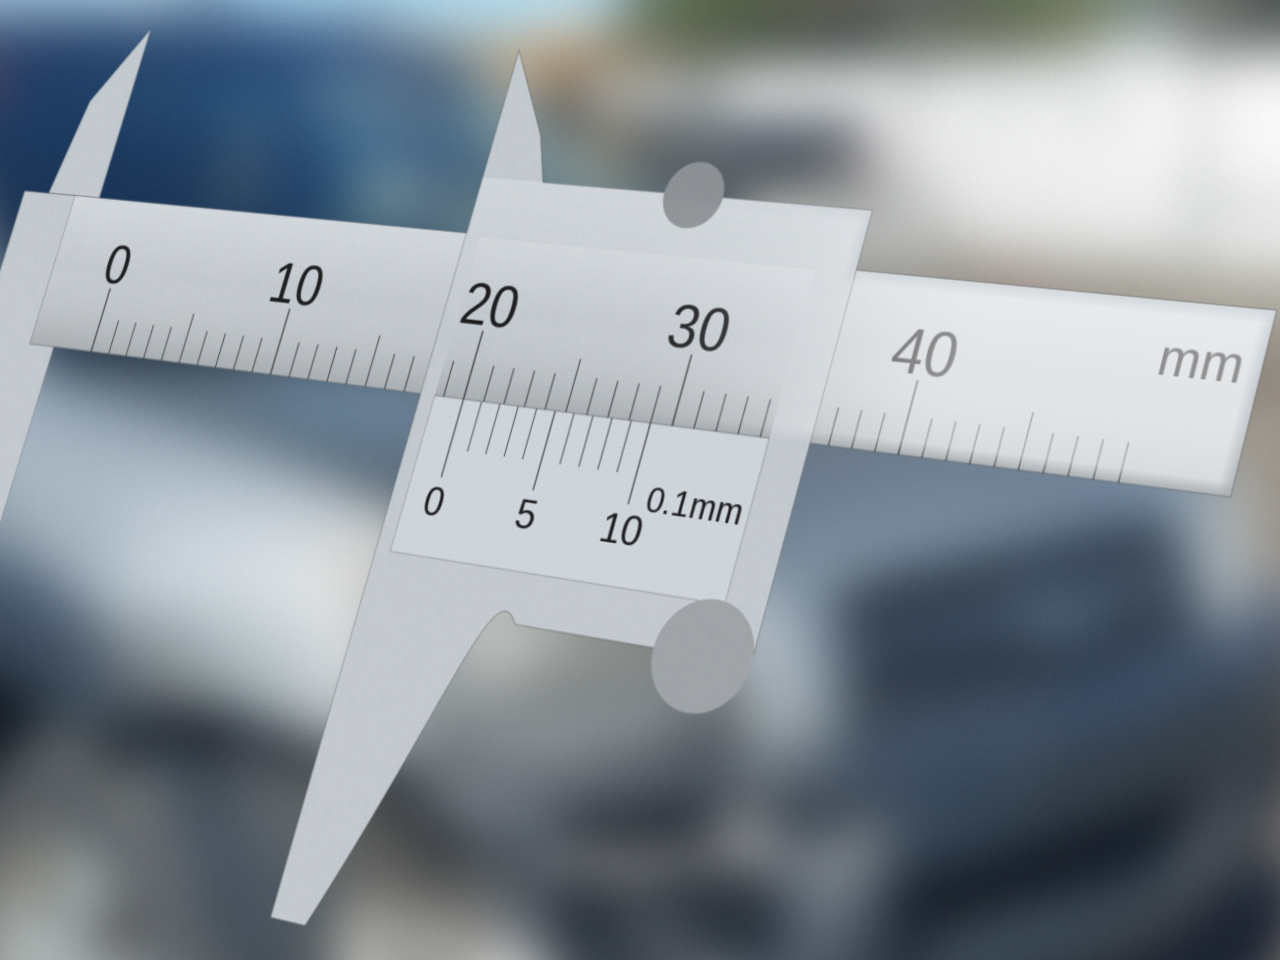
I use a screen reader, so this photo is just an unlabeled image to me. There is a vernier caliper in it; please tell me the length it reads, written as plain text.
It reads 20.0 mm
